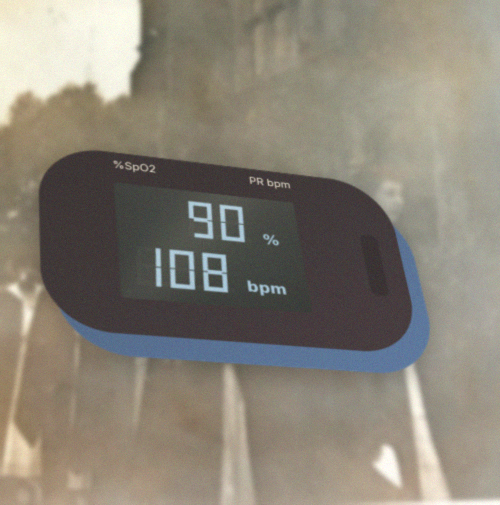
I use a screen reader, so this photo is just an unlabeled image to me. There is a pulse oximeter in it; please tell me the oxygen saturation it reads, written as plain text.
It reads 90 %
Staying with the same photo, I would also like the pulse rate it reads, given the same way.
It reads 108 bpm
